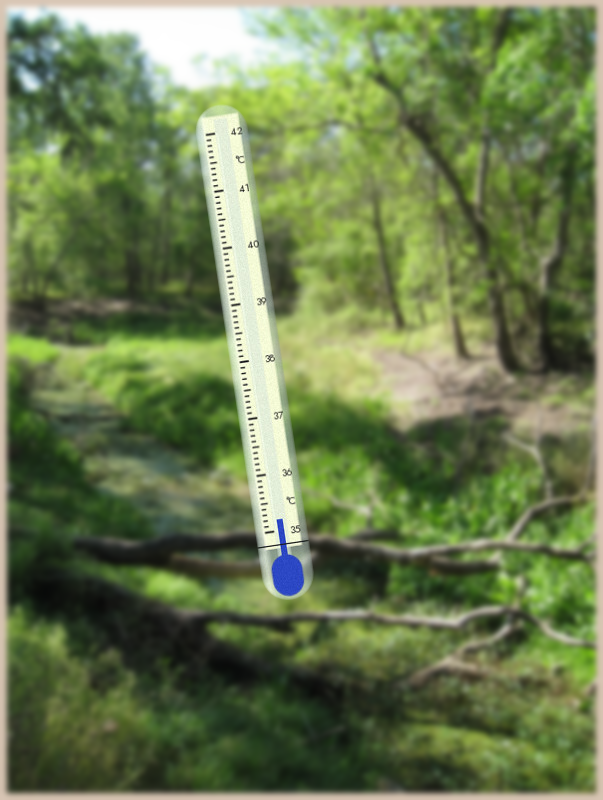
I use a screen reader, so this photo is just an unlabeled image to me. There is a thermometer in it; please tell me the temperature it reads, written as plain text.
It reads 35.2 °C
